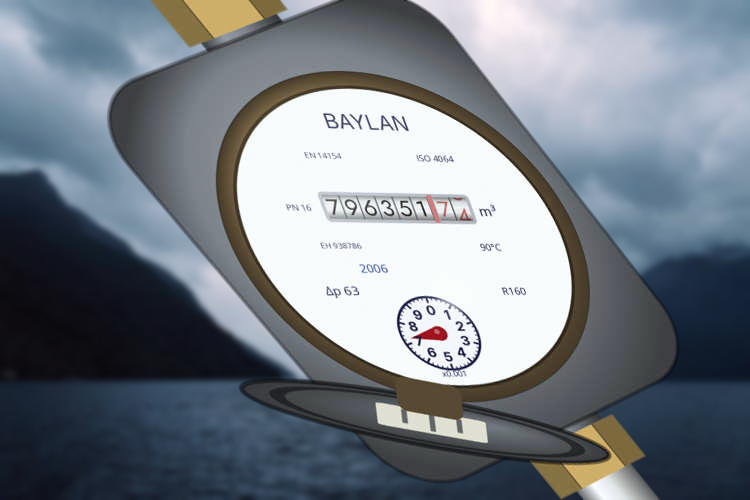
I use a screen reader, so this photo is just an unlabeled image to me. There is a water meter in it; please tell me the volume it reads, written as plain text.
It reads 796351.737 m³
